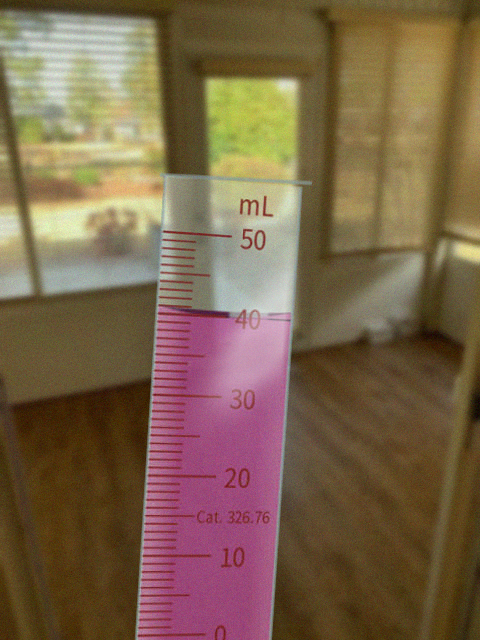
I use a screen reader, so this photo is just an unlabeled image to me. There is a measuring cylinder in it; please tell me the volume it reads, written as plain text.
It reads 40 mL
